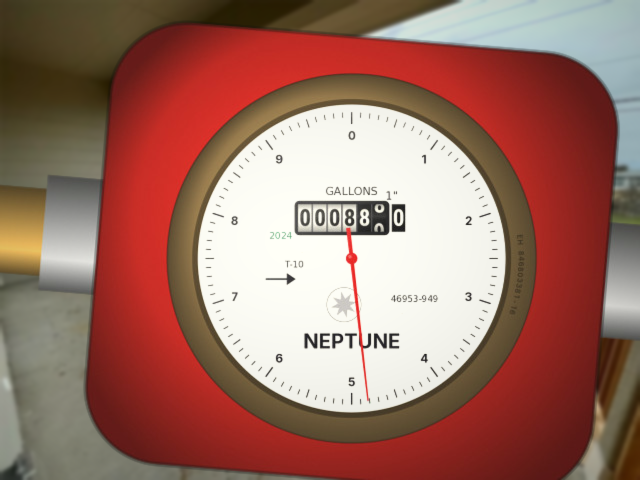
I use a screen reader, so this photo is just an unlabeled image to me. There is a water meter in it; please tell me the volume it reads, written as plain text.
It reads 8884.8 gal
